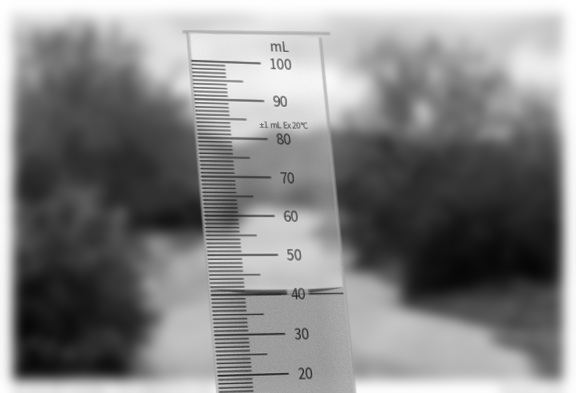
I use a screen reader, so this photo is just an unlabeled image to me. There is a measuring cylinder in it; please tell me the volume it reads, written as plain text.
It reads 40 mL
